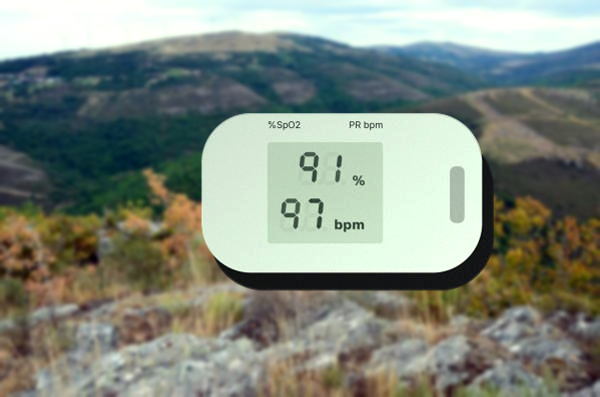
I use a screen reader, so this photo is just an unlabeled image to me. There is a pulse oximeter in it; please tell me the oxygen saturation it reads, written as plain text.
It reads 91 %
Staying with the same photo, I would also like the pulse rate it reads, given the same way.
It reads 97 bpm
